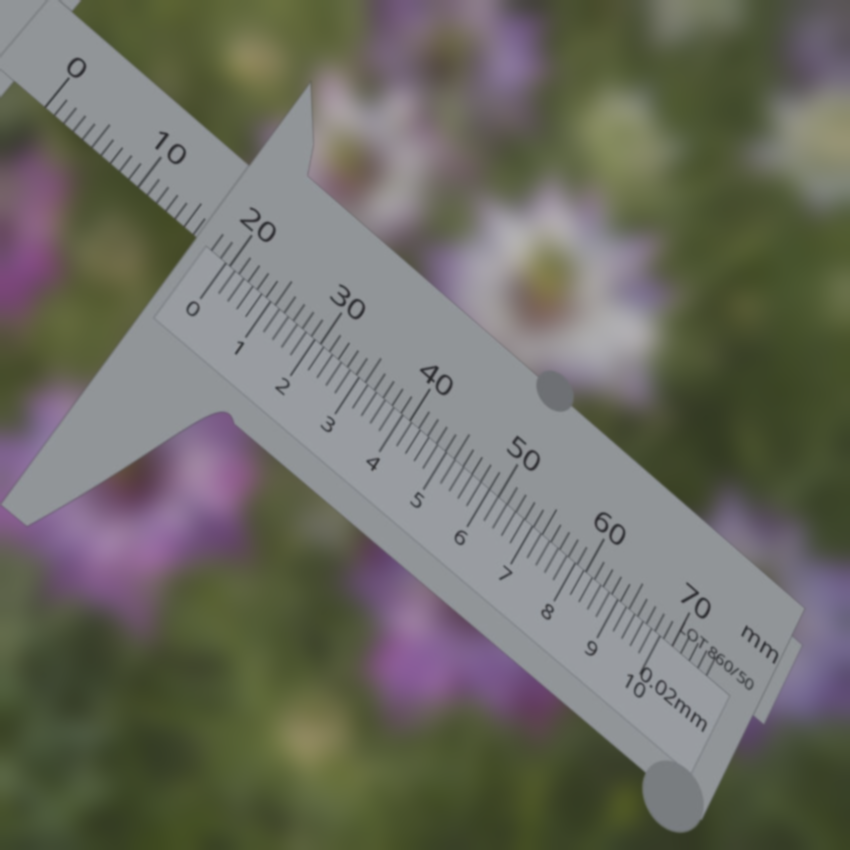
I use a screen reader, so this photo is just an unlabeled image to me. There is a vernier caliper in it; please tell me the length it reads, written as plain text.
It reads 19.6 mm
